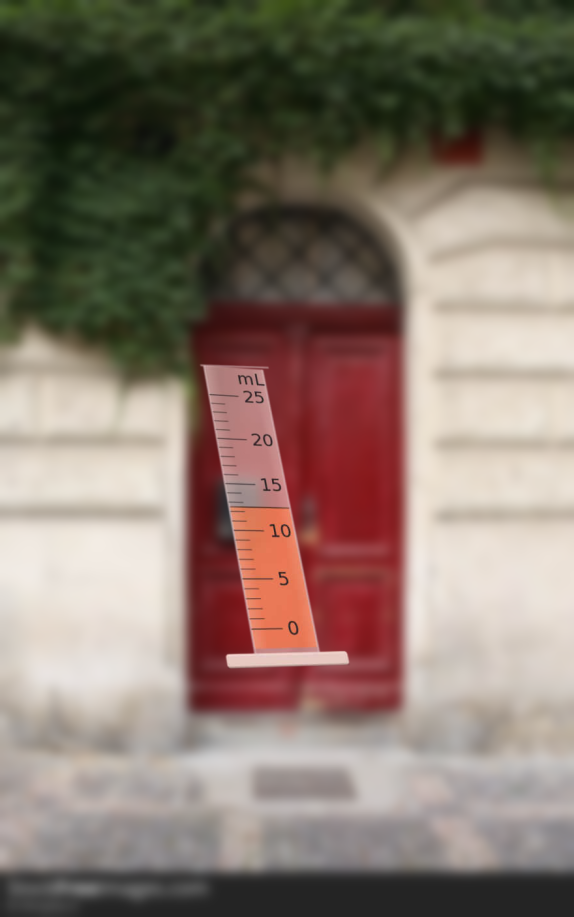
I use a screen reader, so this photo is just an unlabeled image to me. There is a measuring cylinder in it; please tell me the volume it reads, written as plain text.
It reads 12.5 mL
